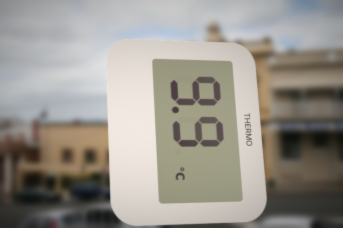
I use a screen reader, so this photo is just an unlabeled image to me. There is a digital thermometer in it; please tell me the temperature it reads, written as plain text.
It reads 9.9 °C
